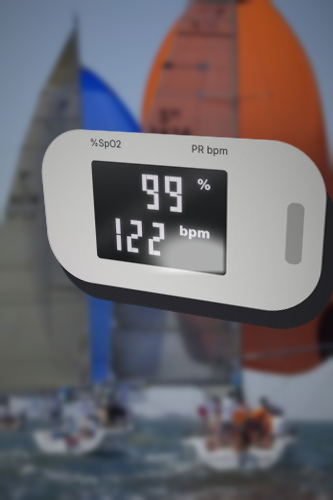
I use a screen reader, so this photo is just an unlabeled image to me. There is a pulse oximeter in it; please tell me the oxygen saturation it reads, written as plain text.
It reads 99 %
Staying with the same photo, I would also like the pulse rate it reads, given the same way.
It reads 122 bpm
